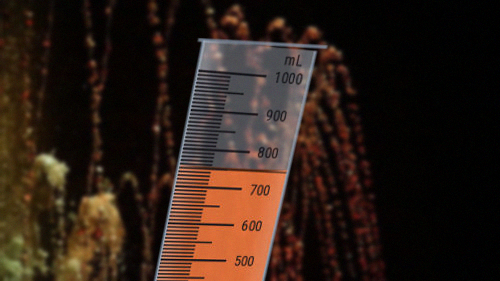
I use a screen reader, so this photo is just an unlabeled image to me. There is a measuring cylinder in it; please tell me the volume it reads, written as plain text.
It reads 750 mL
